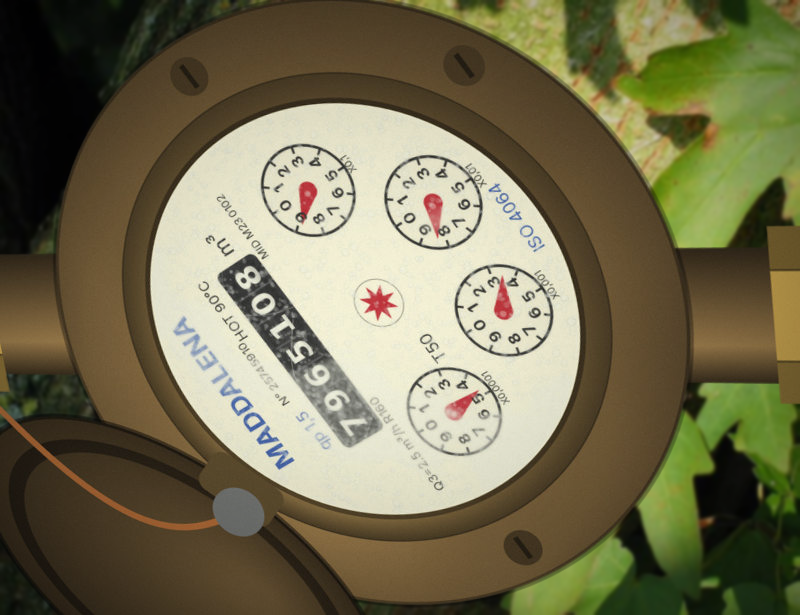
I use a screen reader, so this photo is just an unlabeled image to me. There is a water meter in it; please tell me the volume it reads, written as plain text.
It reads 7965107.8834 m³
